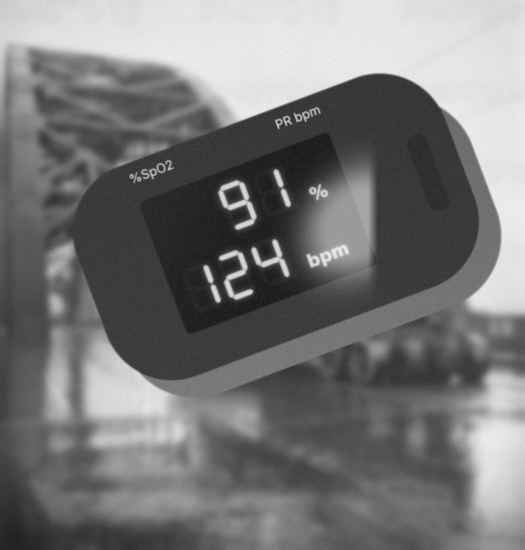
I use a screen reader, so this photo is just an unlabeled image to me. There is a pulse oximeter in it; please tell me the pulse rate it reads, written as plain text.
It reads 124 bpm
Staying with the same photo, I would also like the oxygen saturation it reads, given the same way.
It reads 91 %
